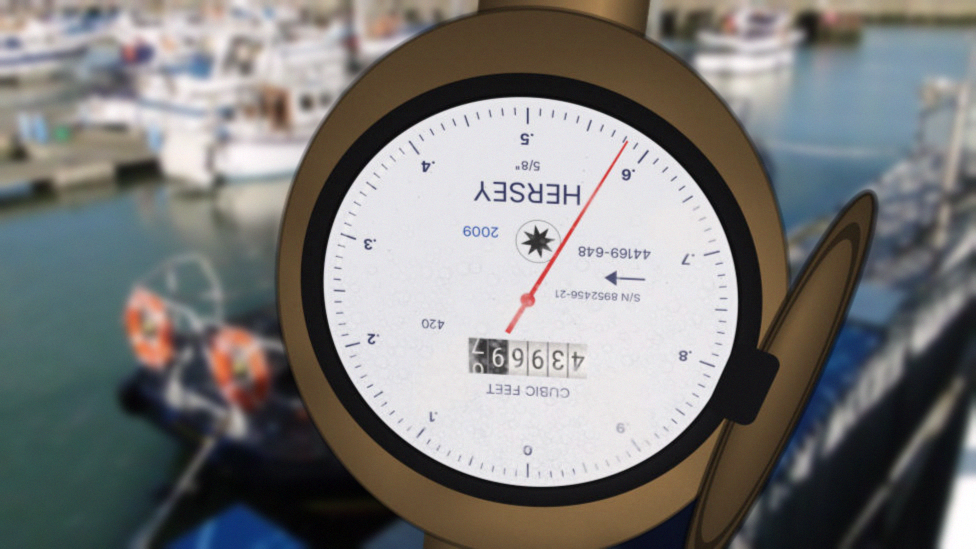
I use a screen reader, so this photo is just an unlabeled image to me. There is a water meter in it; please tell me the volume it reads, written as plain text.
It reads 439696.58 ft³
